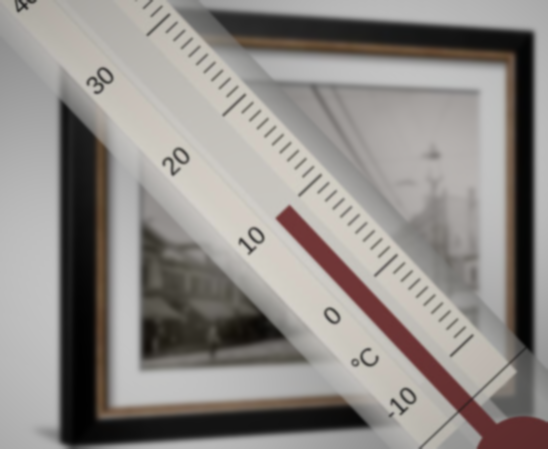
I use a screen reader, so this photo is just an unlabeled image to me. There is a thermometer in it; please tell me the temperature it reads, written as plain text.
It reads 10 °C
